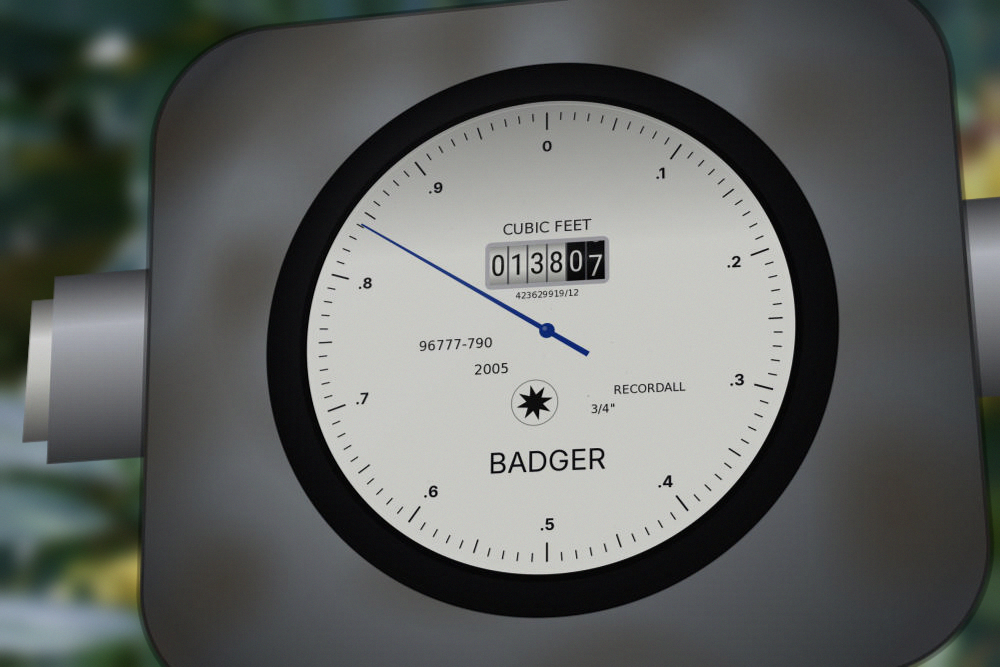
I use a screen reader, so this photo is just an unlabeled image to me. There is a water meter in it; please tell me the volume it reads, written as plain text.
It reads 13806.84 ft³
